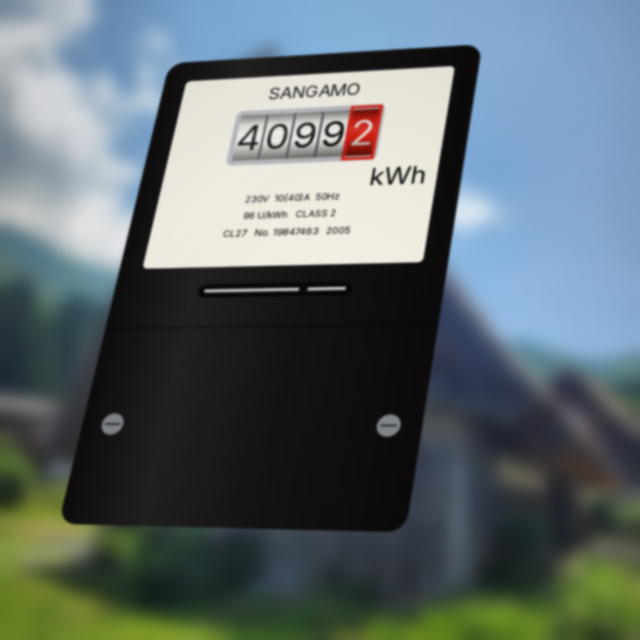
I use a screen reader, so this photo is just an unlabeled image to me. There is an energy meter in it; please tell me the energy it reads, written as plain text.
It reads 4099.2 kWh
